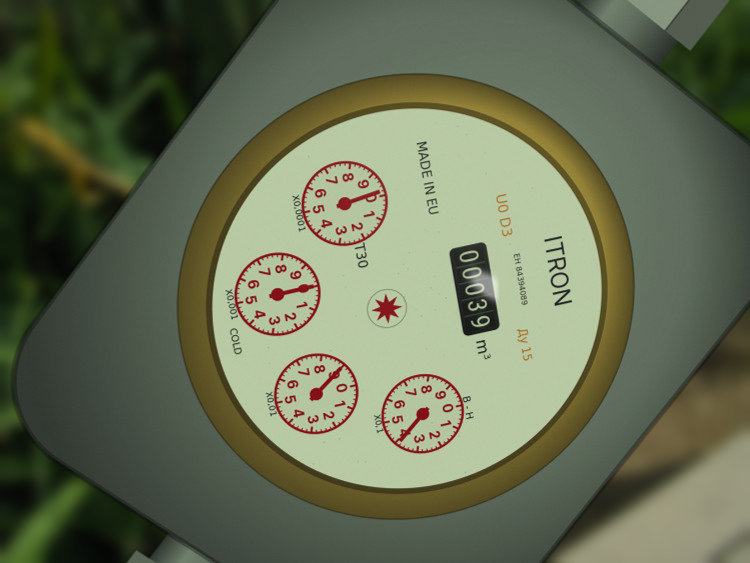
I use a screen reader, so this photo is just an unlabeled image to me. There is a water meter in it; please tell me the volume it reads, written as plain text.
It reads 39.3899 m³
